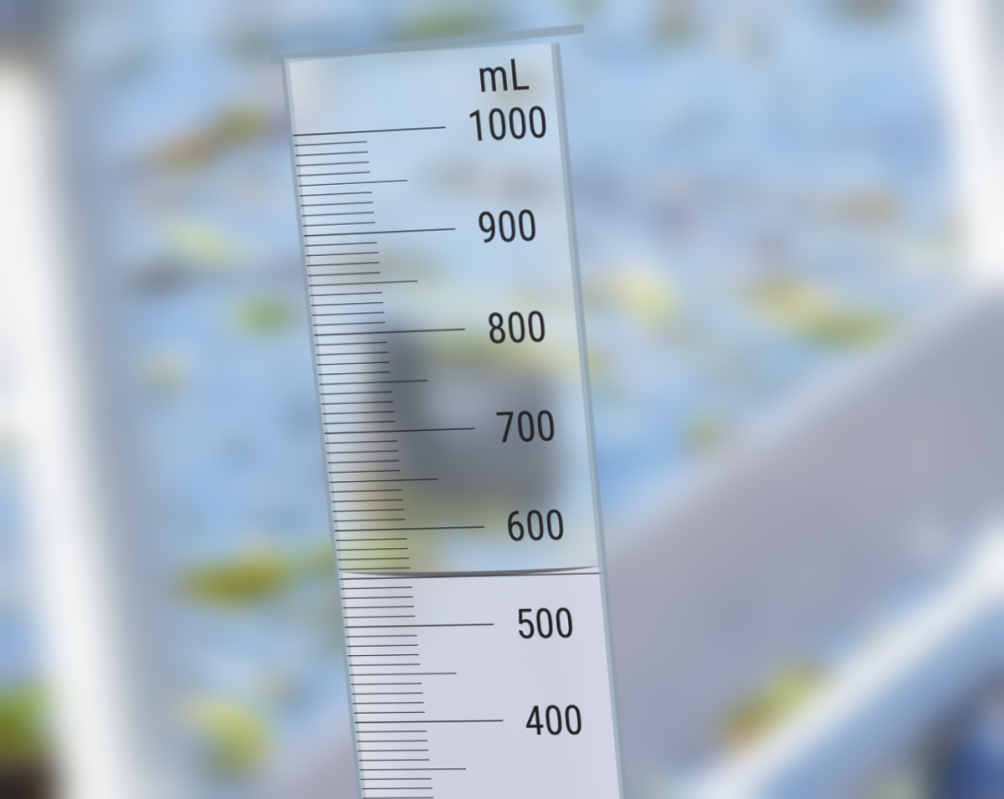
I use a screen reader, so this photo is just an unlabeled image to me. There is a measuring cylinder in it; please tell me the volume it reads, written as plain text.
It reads 550 mL
